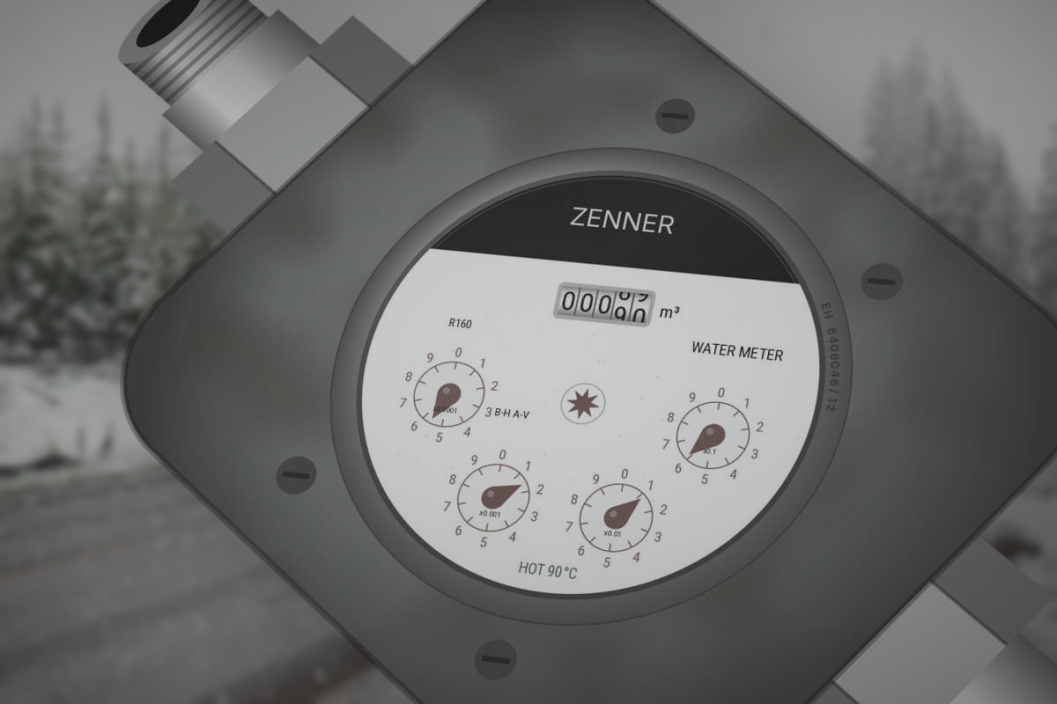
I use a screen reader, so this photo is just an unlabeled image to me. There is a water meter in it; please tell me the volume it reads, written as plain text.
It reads 89.6115 m³
